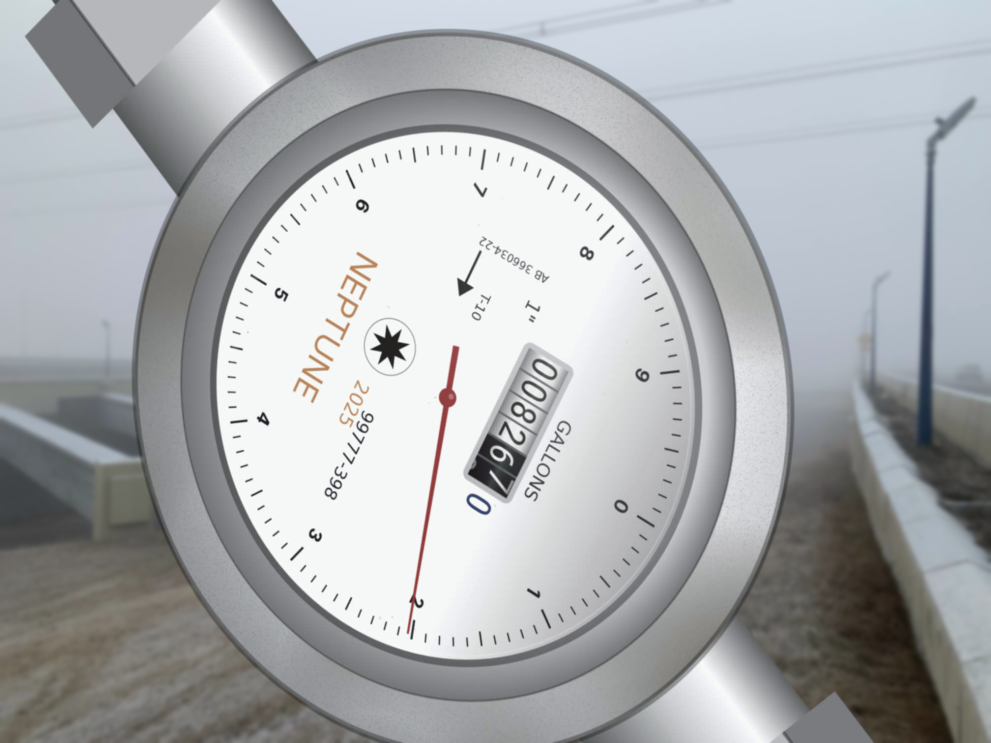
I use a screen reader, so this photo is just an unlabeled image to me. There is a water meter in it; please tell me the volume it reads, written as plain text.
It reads 82672.0 gal
